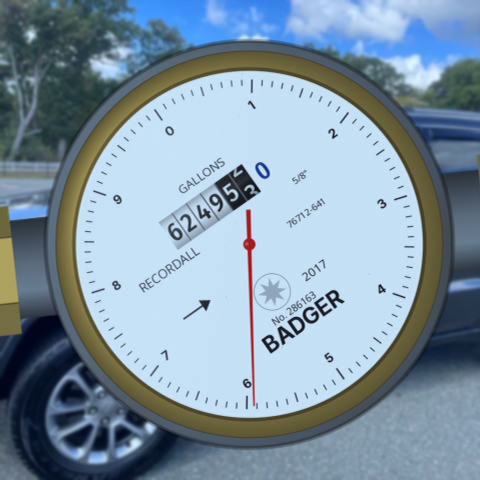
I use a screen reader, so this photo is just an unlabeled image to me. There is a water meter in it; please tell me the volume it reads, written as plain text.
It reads 6249525.9 gal
